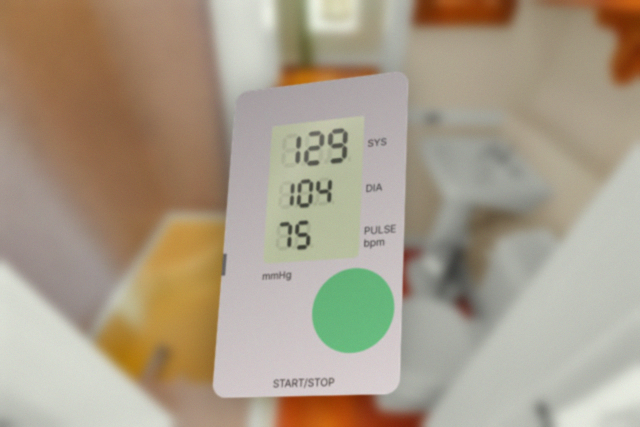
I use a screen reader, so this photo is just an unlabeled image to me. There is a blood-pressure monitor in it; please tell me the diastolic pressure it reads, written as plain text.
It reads 104 mmHg
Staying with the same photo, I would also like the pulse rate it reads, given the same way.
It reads 75 bpm
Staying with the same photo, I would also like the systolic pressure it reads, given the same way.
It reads 129 mmHg
